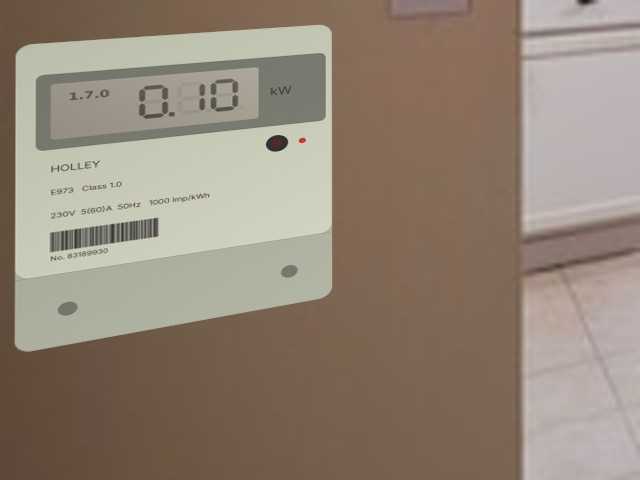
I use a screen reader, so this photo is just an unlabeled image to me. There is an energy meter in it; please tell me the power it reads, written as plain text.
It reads 0.10 kW
